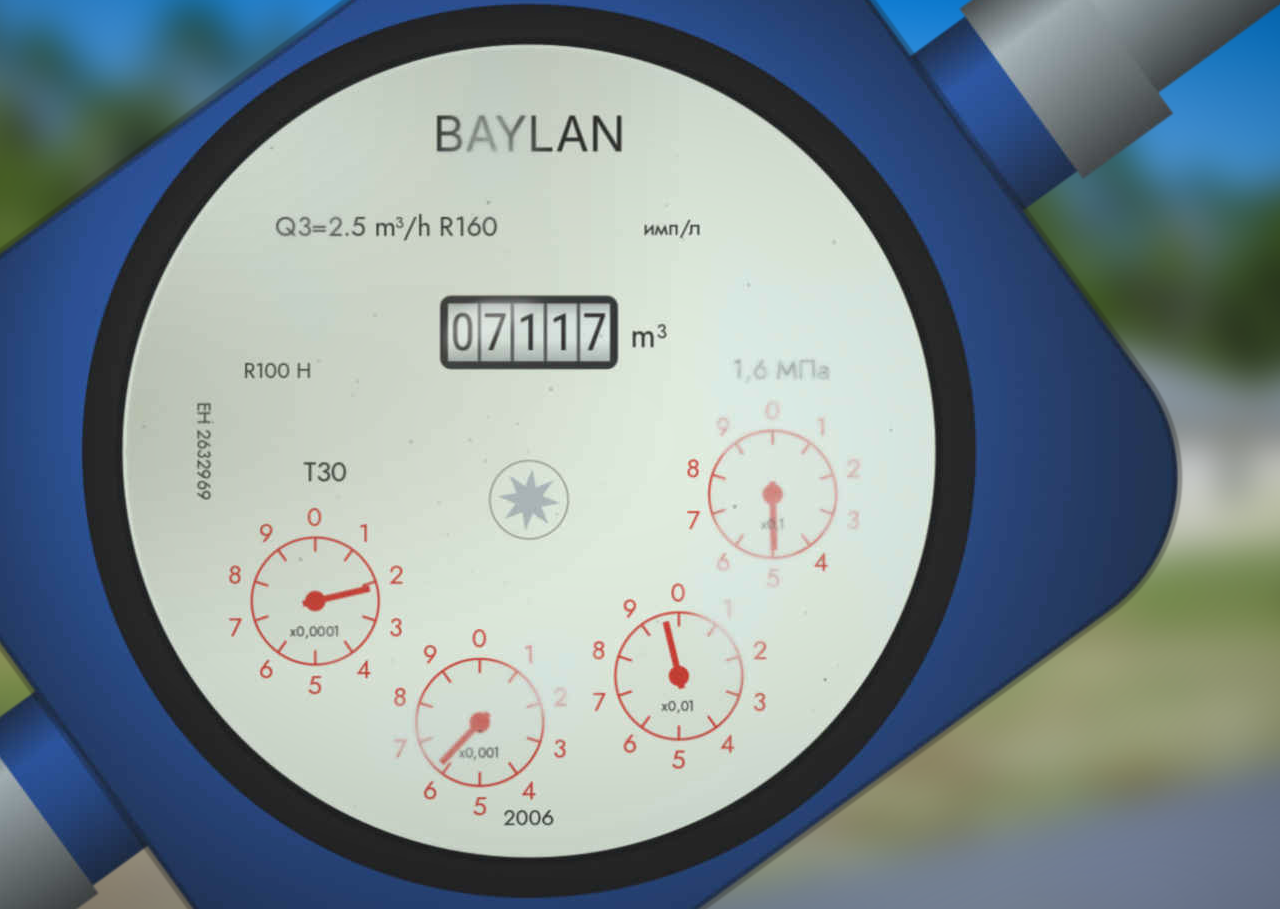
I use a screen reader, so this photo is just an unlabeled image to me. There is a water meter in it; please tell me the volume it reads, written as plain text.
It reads 7117.4962 m³
